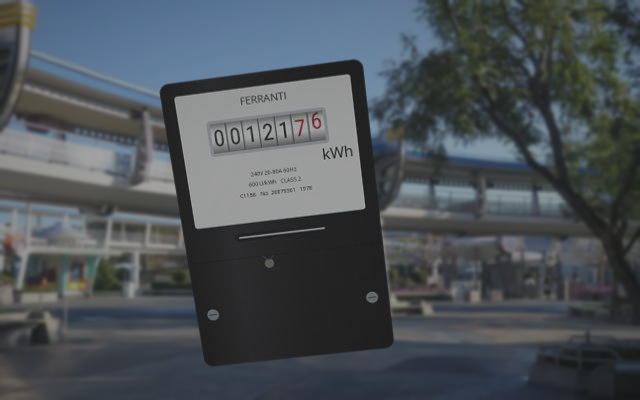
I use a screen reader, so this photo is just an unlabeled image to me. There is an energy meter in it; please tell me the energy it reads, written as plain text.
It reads 121.76 kWh
